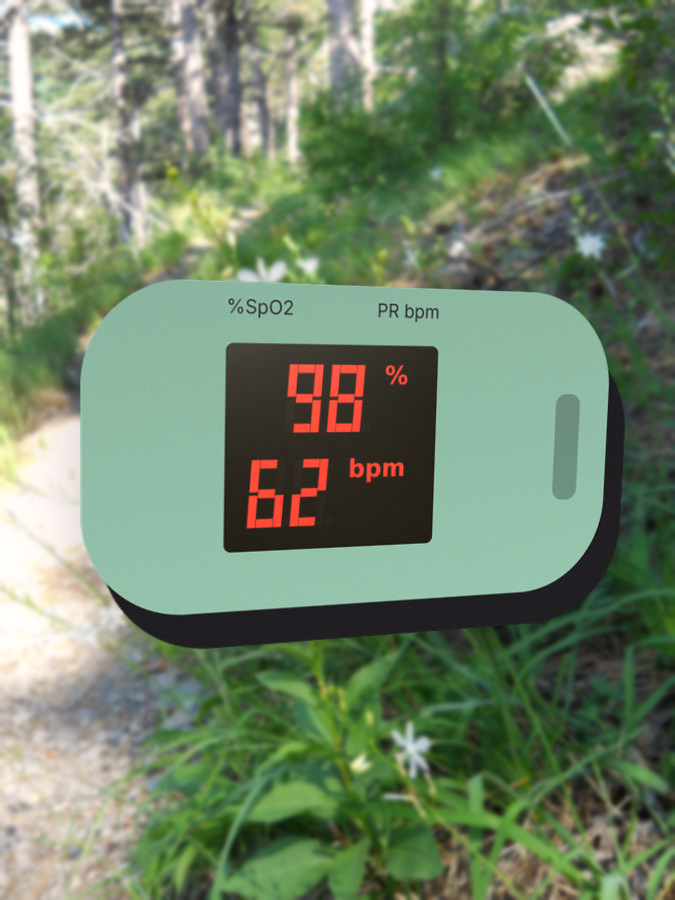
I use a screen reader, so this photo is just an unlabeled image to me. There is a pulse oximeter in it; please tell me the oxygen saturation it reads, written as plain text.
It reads 98 %
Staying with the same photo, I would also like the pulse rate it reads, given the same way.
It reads 62 bpm
